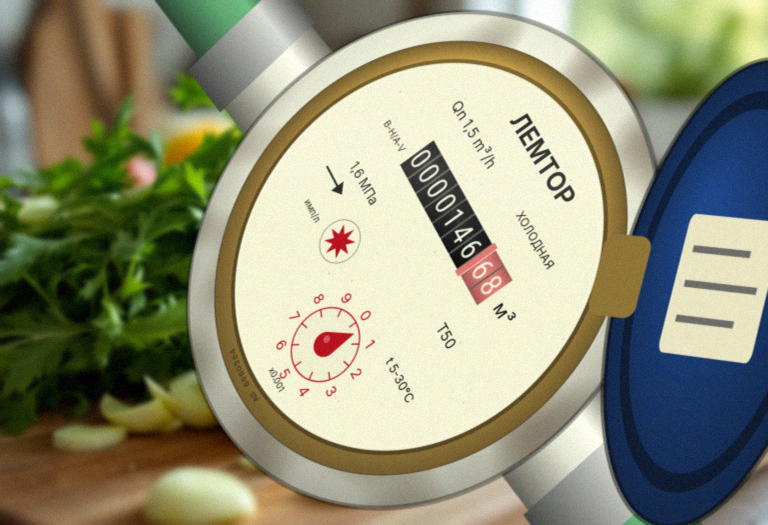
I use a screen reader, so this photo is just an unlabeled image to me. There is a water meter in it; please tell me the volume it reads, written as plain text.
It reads 146.680 m³
